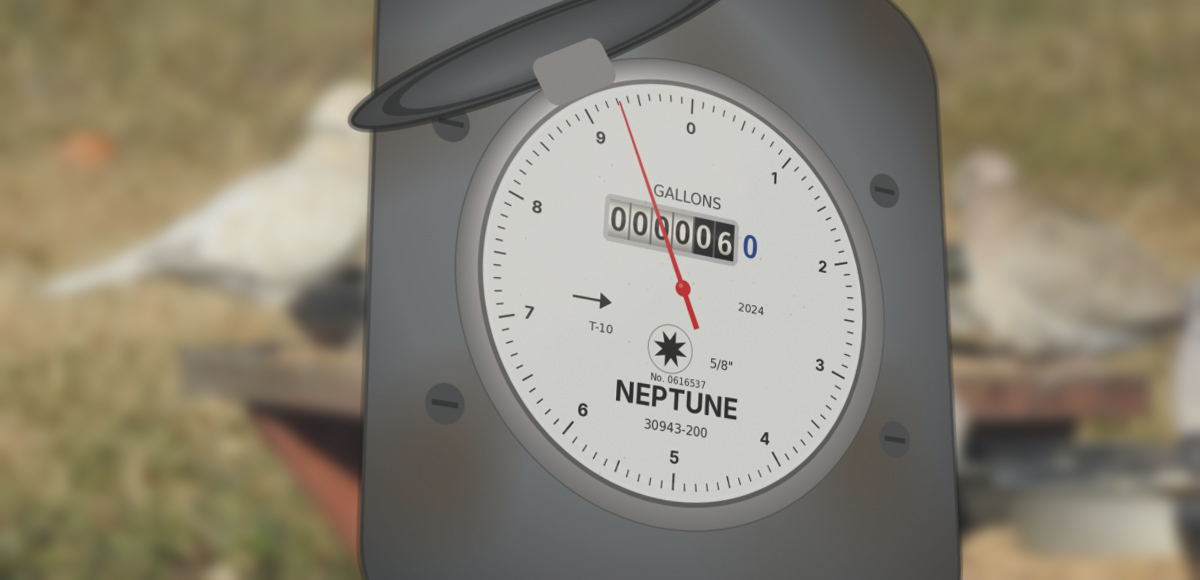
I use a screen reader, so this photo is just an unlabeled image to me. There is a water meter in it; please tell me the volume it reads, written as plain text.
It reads 59.3 gal
